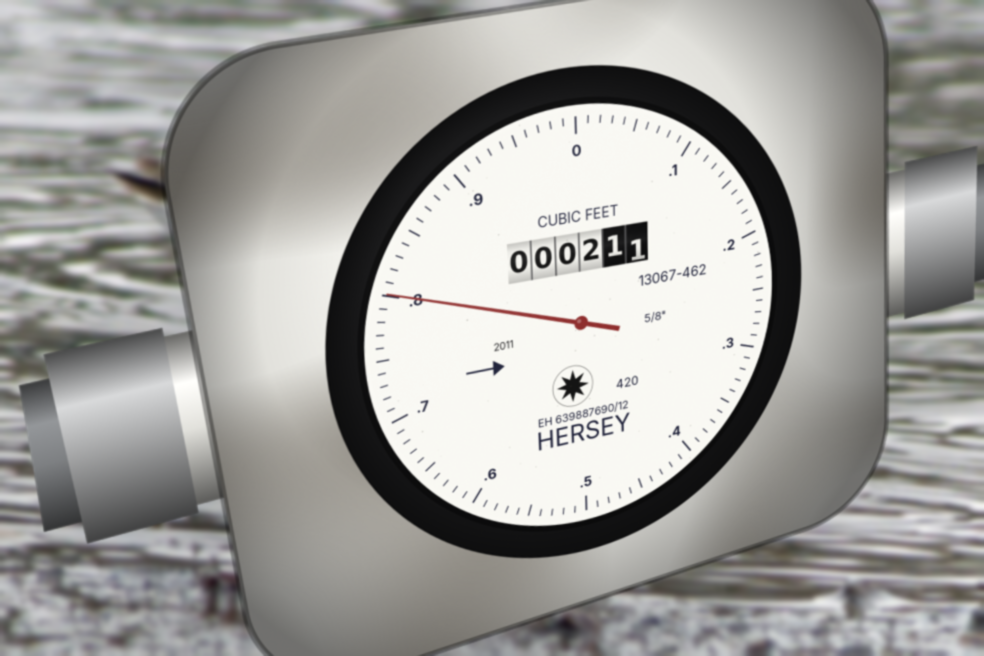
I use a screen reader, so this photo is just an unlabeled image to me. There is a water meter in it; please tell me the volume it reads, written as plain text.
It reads 210.80 ft³
